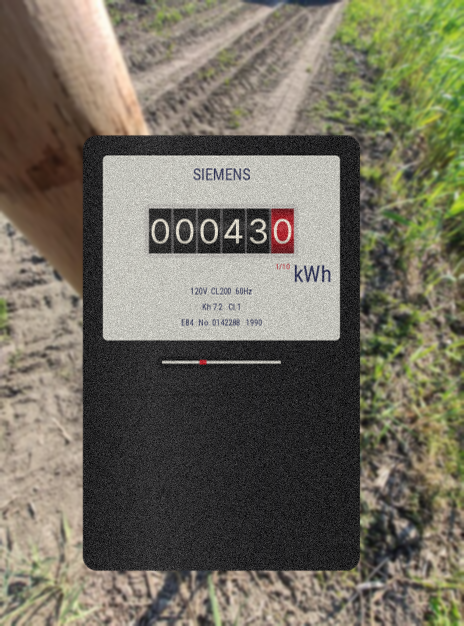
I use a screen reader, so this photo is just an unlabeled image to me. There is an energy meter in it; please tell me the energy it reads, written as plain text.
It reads 43.0 kWh
